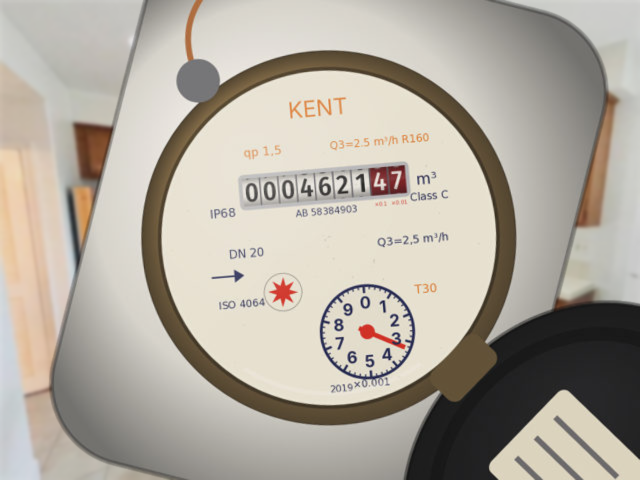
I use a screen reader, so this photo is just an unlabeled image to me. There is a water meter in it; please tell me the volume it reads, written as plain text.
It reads 4621.473 m³
